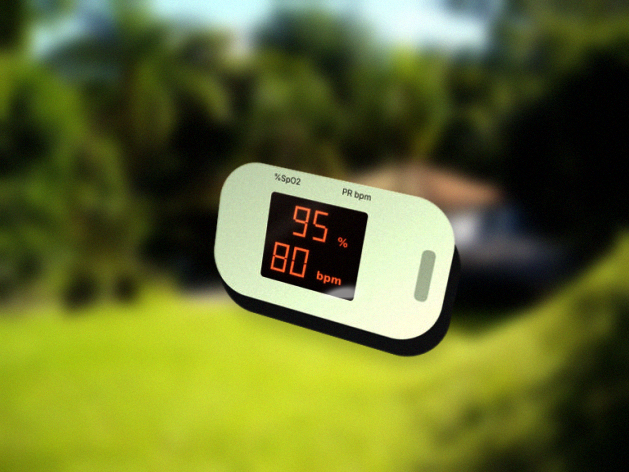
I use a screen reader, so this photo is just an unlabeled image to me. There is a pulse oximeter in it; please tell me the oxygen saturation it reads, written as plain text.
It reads 95 %
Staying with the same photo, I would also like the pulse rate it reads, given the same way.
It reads 80 bpm
